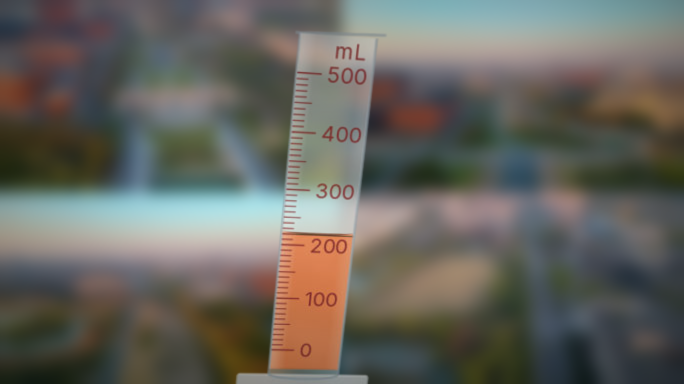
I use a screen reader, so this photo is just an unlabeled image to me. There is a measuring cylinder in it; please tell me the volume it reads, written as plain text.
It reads 220 mL
